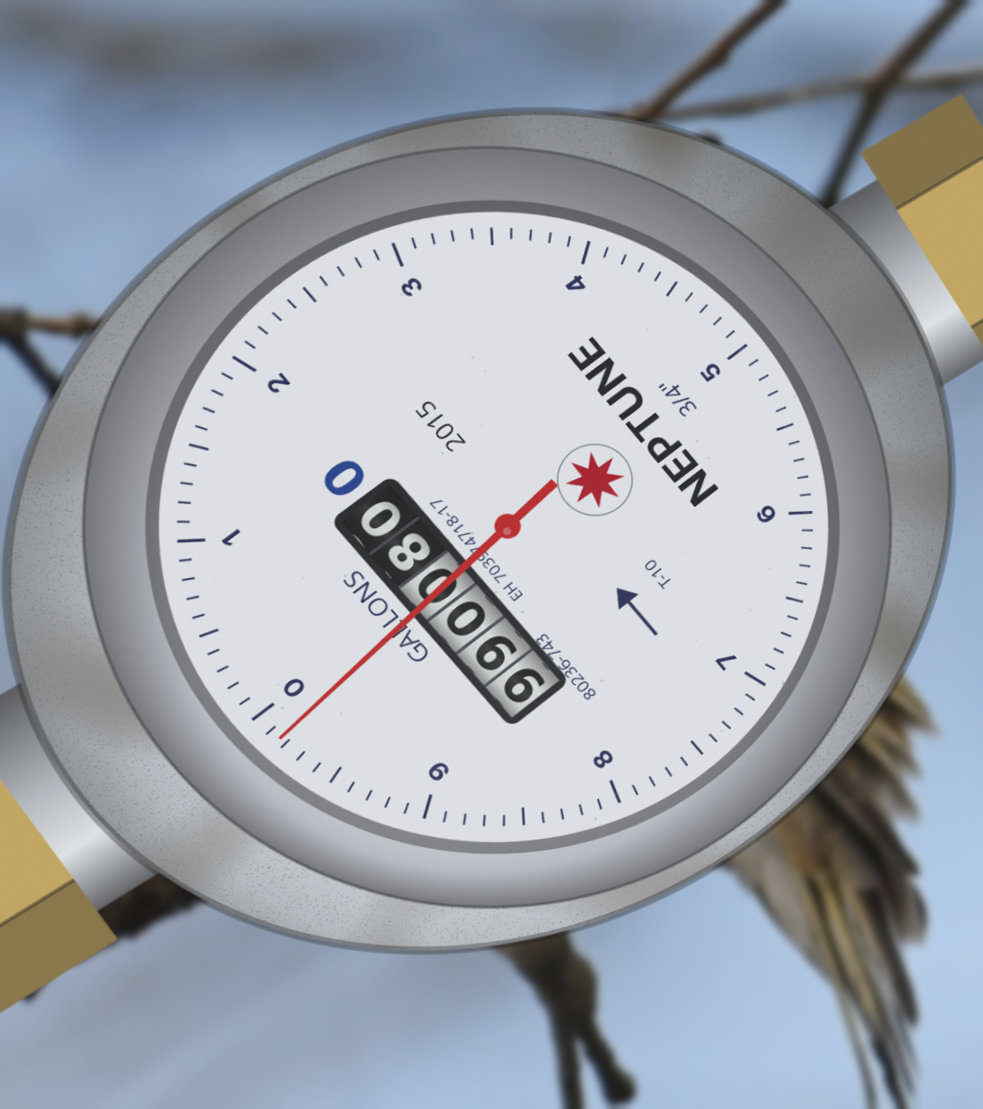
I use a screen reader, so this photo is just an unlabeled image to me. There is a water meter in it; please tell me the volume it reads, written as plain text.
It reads 9900799.8 gal
